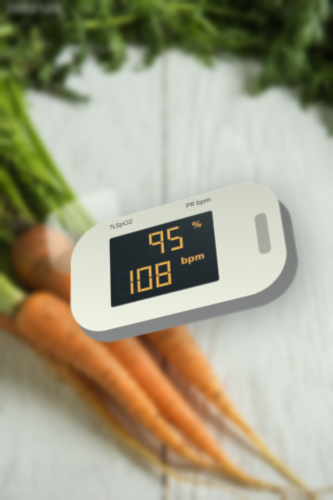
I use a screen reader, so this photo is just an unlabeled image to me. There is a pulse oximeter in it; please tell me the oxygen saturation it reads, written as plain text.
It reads 95 %
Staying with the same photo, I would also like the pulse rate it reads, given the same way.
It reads 108 bpm
